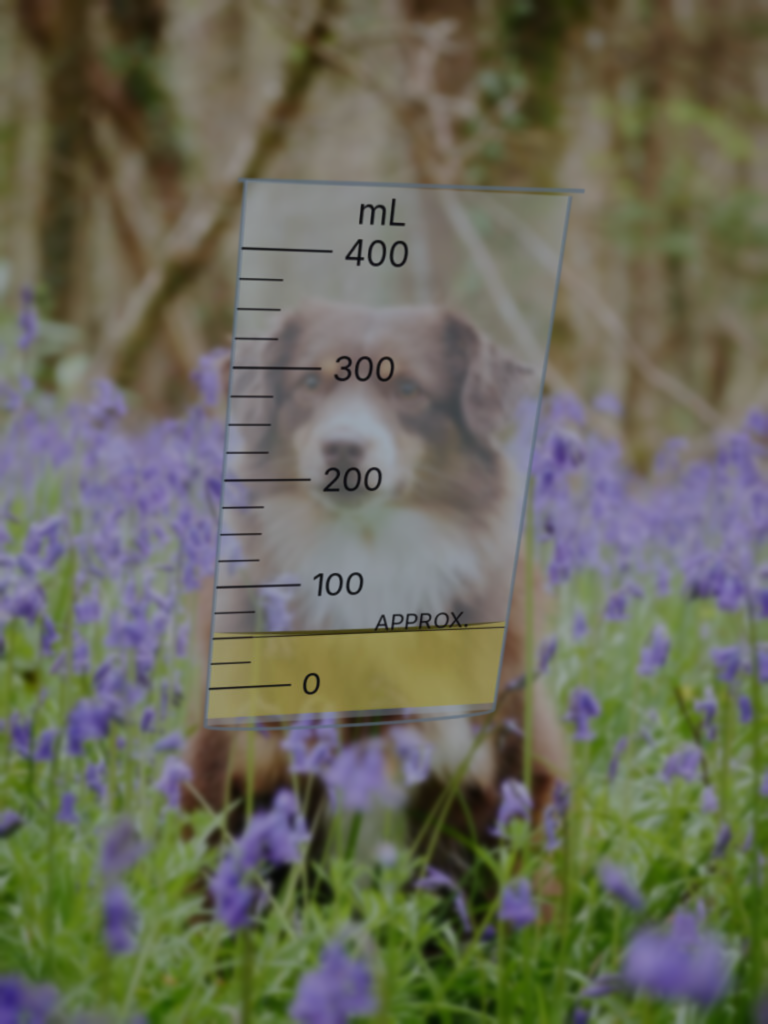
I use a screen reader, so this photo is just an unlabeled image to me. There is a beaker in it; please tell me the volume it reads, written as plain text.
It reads 50 mL
